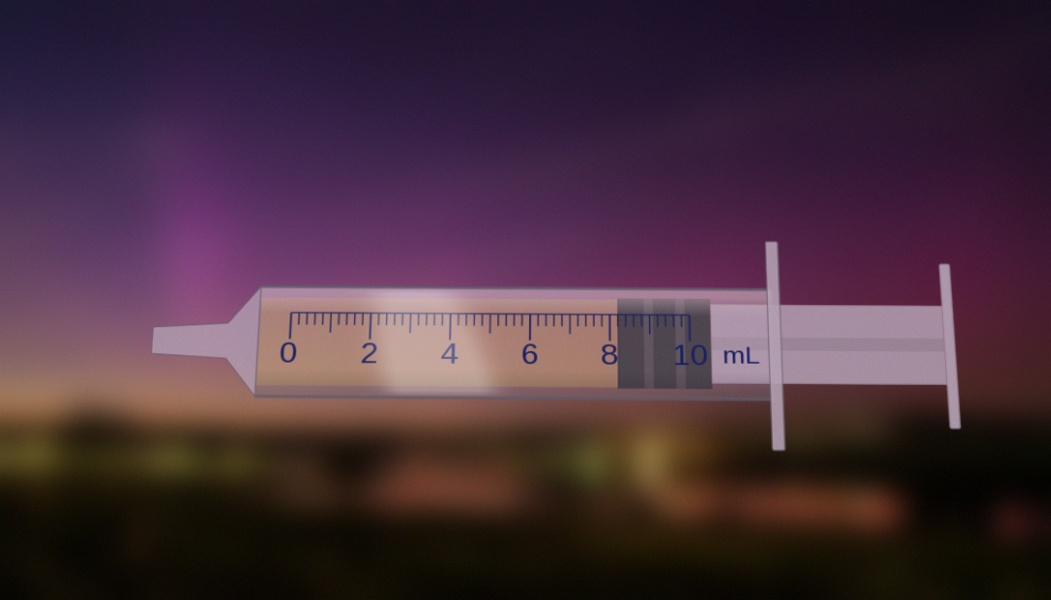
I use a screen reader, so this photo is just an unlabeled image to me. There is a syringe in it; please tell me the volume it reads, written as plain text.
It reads 8.2 mL
